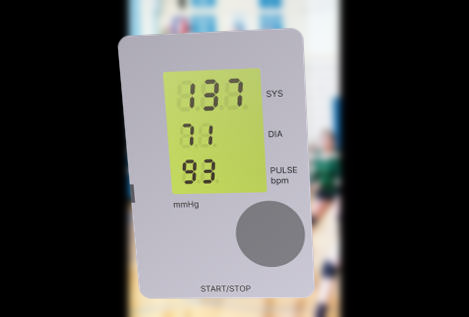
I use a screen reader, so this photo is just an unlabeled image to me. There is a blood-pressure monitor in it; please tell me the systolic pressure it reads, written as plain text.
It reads 137 mmHg
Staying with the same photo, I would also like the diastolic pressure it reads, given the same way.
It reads 71 mmHg
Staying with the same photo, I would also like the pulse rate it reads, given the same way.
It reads 93 bpm
